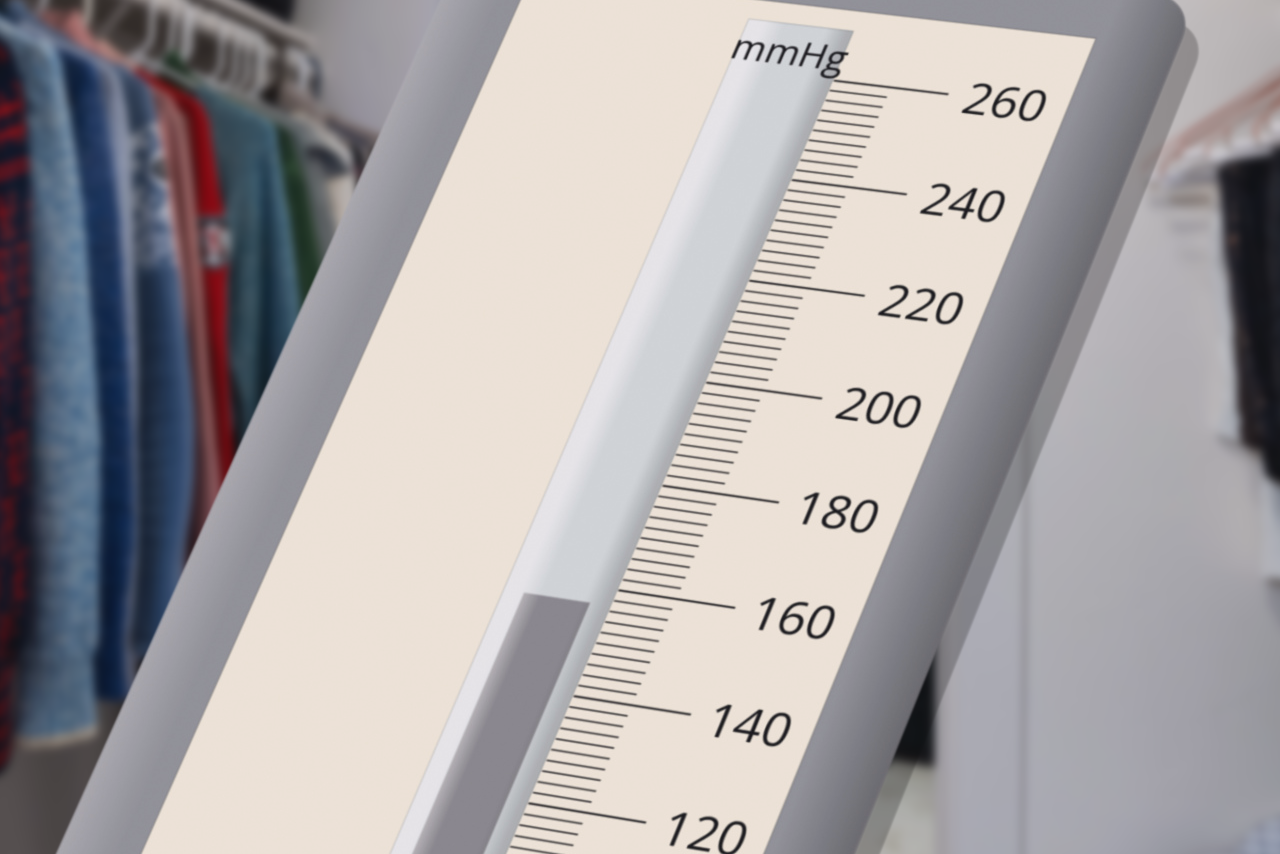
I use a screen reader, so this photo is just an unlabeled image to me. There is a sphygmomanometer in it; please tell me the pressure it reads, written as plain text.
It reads 157 mmHg
